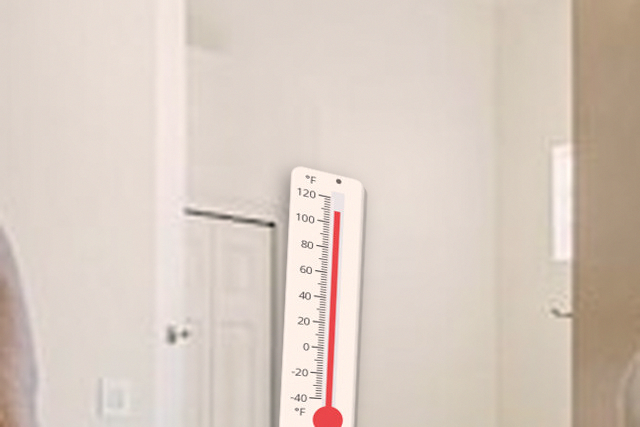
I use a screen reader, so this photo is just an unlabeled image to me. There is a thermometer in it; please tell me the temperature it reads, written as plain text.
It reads 110 °F
